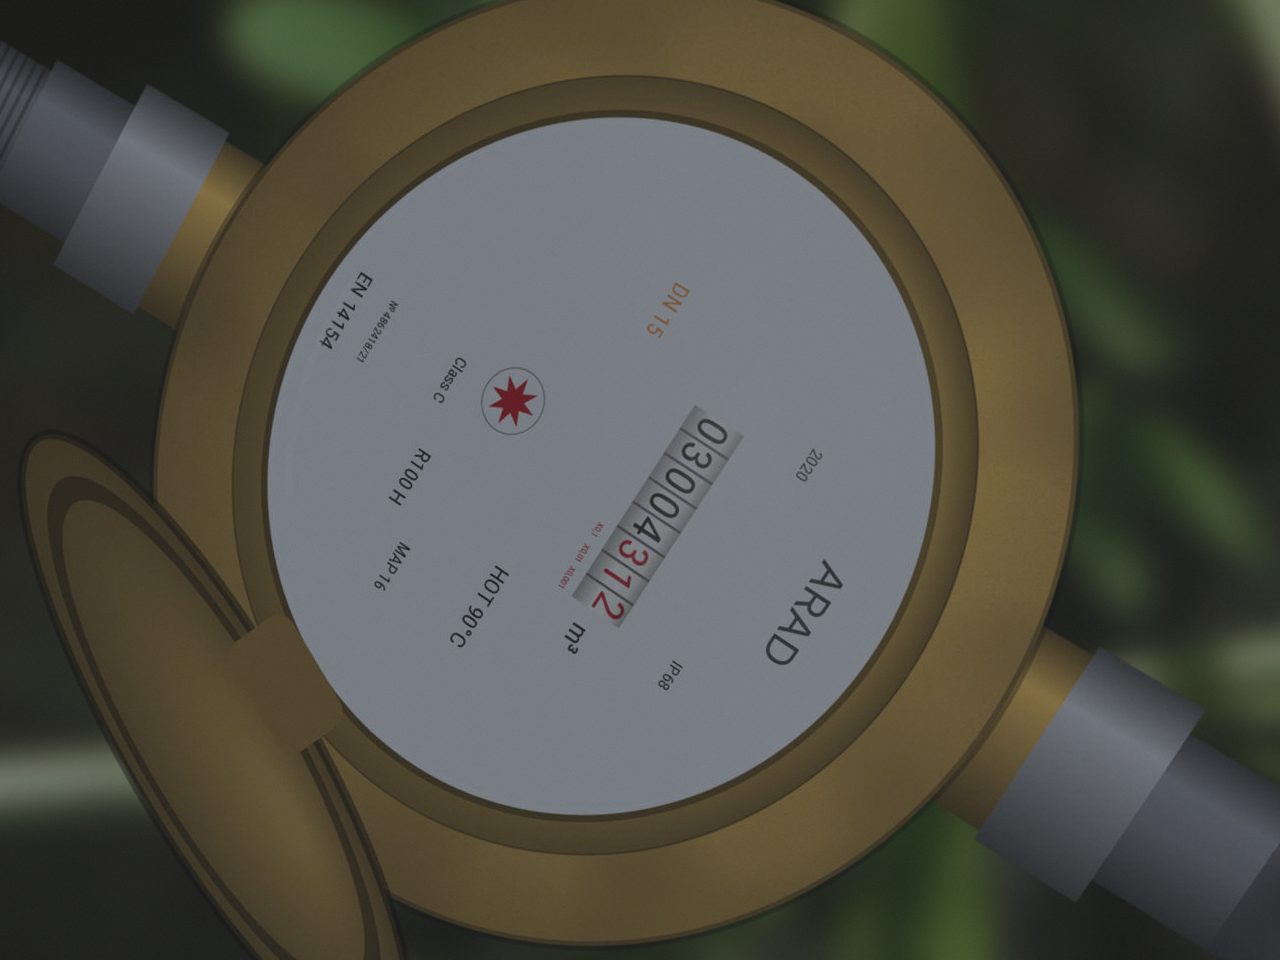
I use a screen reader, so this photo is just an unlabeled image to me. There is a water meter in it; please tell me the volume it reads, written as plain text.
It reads 3004.312 m³
